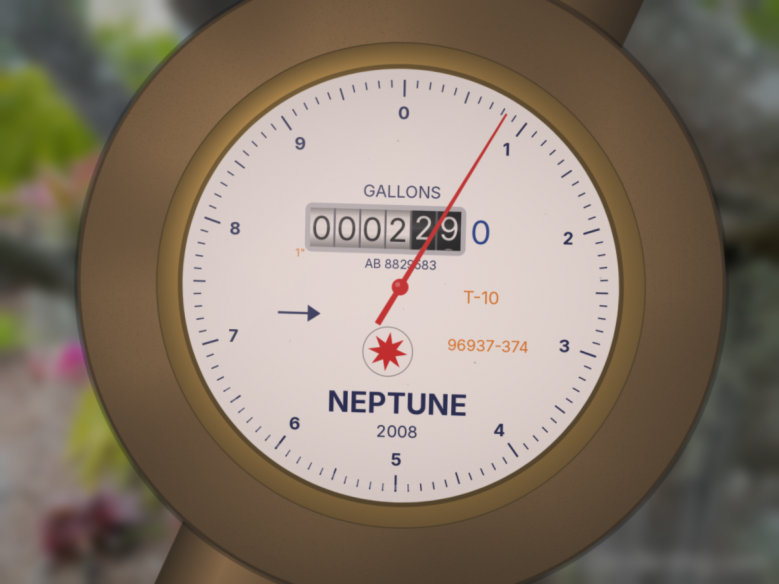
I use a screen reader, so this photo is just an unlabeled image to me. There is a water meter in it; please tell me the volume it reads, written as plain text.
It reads 2290.8 gal
